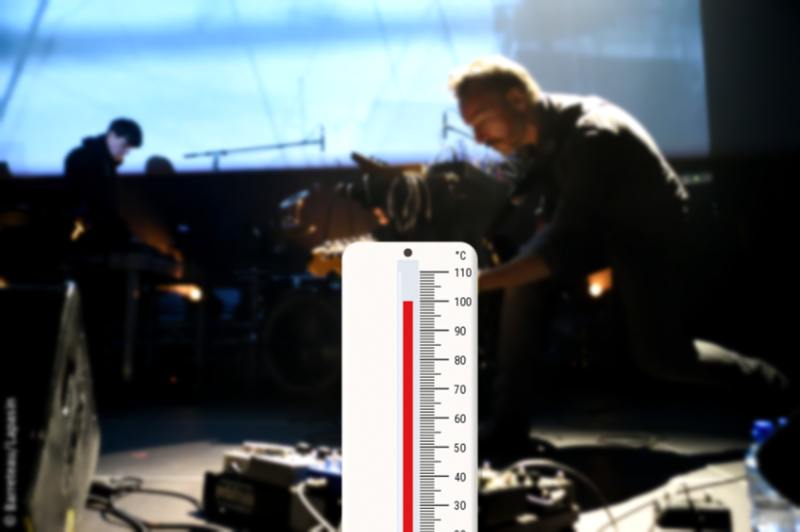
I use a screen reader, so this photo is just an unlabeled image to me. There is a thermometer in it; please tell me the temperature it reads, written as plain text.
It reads 100 °C
